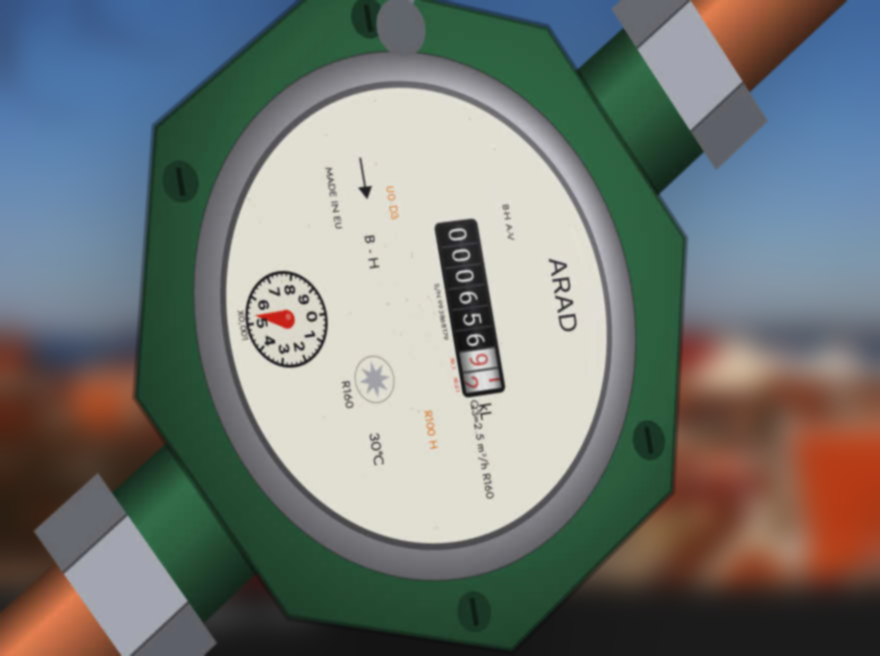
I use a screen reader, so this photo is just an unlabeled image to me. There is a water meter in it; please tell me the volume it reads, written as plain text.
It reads 656.915 kL
